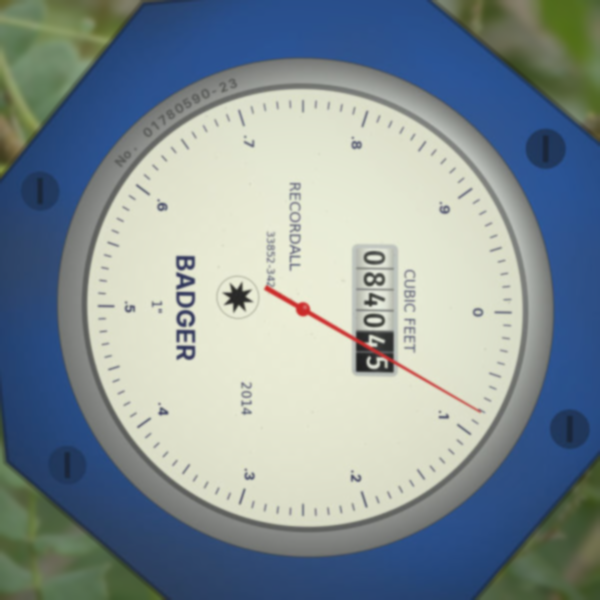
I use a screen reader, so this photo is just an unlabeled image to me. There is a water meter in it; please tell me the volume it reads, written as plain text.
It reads 84045.08 ft³
